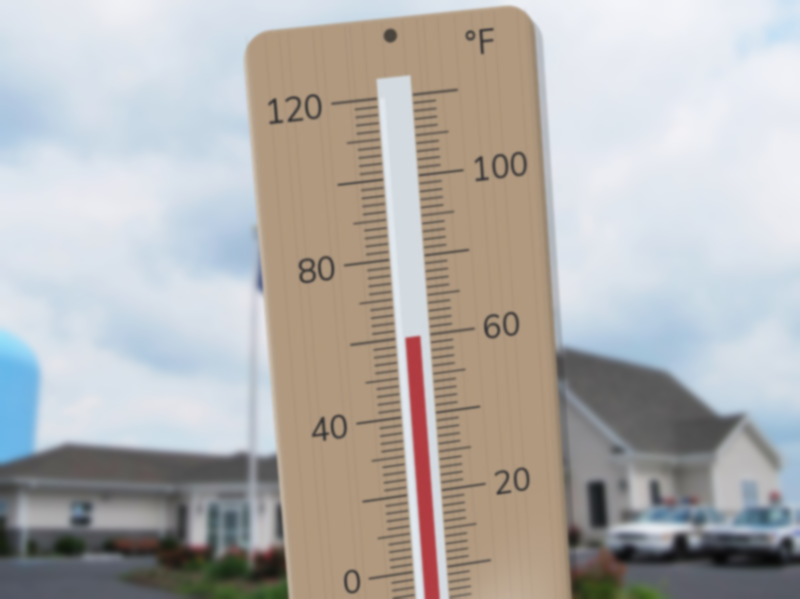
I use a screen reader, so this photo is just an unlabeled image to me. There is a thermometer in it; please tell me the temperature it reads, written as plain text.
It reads 60 °F
